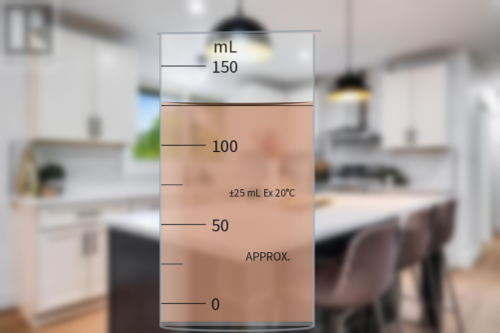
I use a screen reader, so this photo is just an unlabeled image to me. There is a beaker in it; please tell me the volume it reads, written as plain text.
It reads 125 mL
